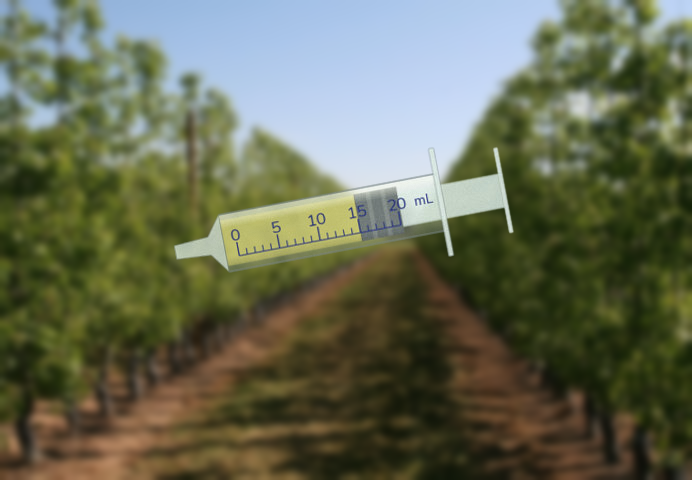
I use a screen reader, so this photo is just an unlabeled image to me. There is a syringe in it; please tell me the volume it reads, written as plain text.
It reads 15 mL
